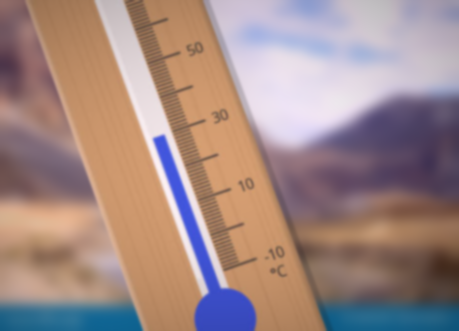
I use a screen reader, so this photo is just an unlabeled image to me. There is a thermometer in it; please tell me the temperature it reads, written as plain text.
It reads 30 °C
